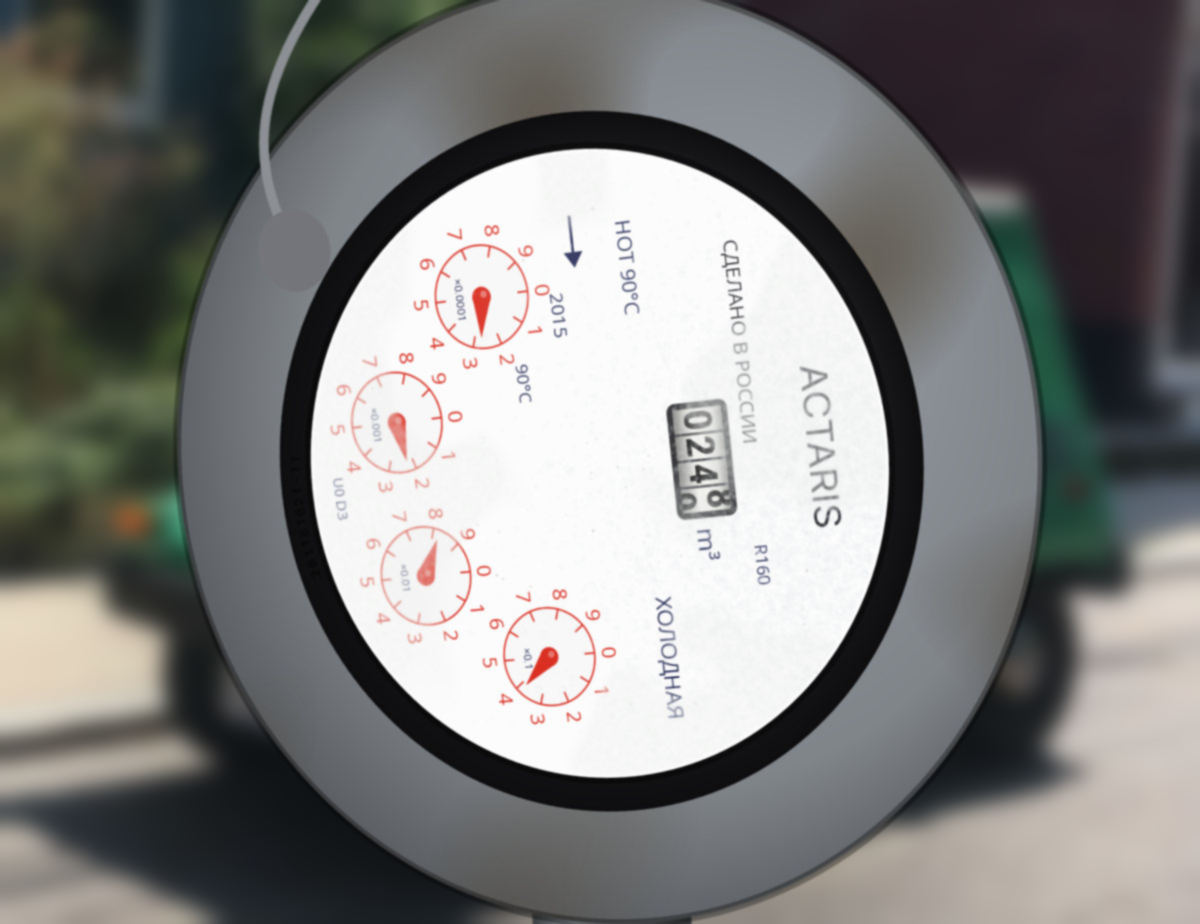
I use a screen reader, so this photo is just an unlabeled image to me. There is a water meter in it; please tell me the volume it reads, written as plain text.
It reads 248.3822 m³
